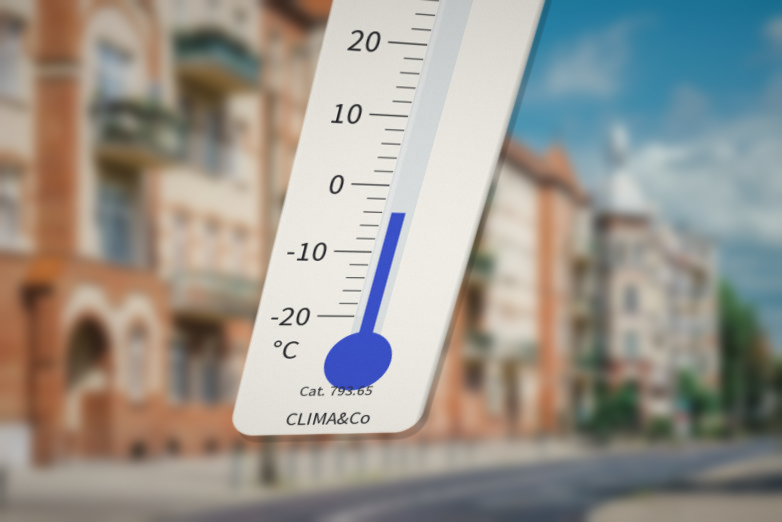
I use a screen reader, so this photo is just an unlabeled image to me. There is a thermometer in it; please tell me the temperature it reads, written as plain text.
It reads -4 °C
